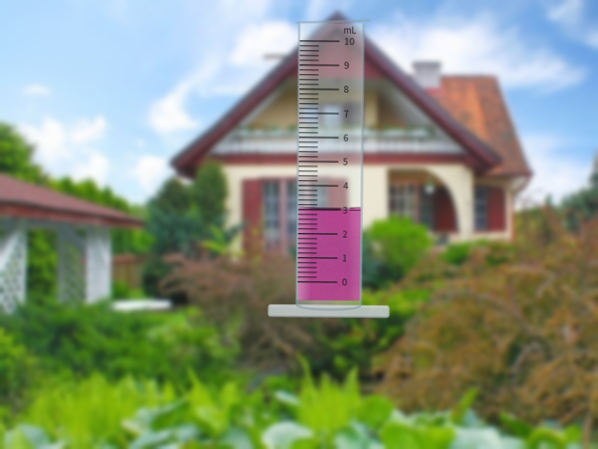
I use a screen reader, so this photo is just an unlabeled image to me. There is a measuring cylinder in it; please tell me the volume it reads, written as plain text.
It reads 3 mL
